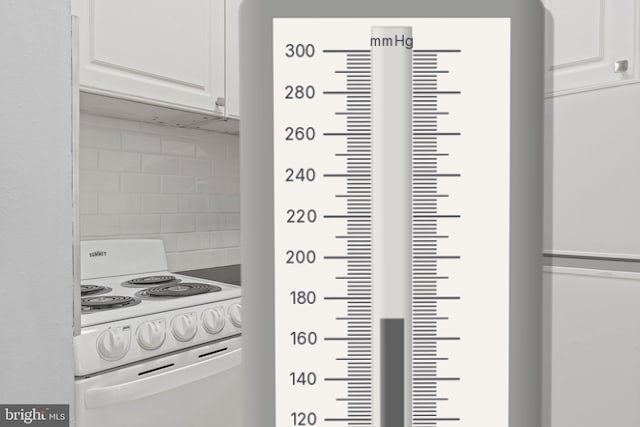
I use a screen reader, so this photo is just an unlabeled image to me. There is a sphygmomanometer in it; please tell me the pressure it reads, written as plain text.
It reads 170 mmHg
